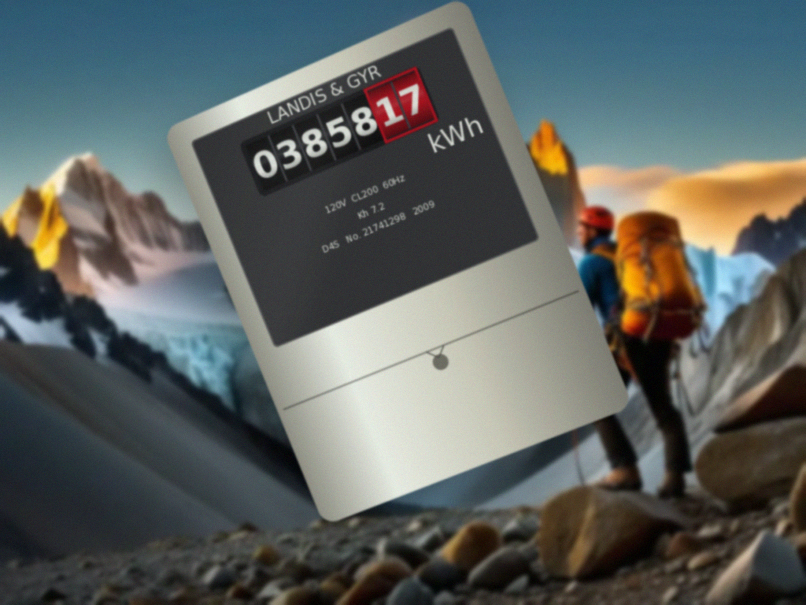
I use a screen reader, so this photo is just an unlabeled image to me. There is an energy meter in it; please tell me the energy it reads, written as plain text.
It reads 3858.17 kWh
